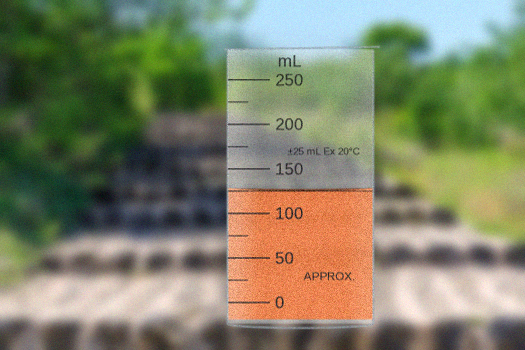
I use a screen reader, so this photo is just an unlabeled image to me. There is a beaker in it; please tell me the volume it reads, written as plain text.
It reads 125 mL
